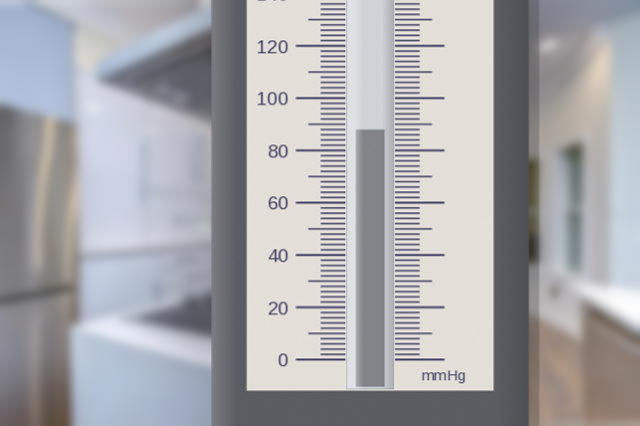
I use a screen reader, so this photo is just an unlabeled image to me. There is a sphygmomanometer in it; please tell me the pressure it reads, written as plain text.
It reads 88 mmHg
